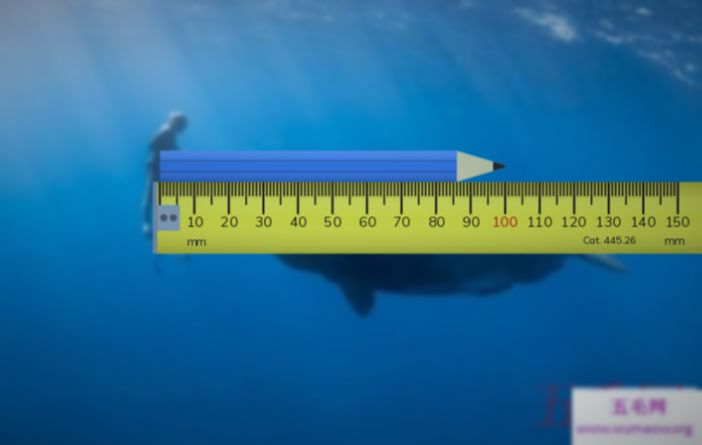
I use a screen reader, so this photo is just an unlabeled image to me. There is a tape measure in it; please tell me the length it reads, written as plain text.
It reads 100 mm
